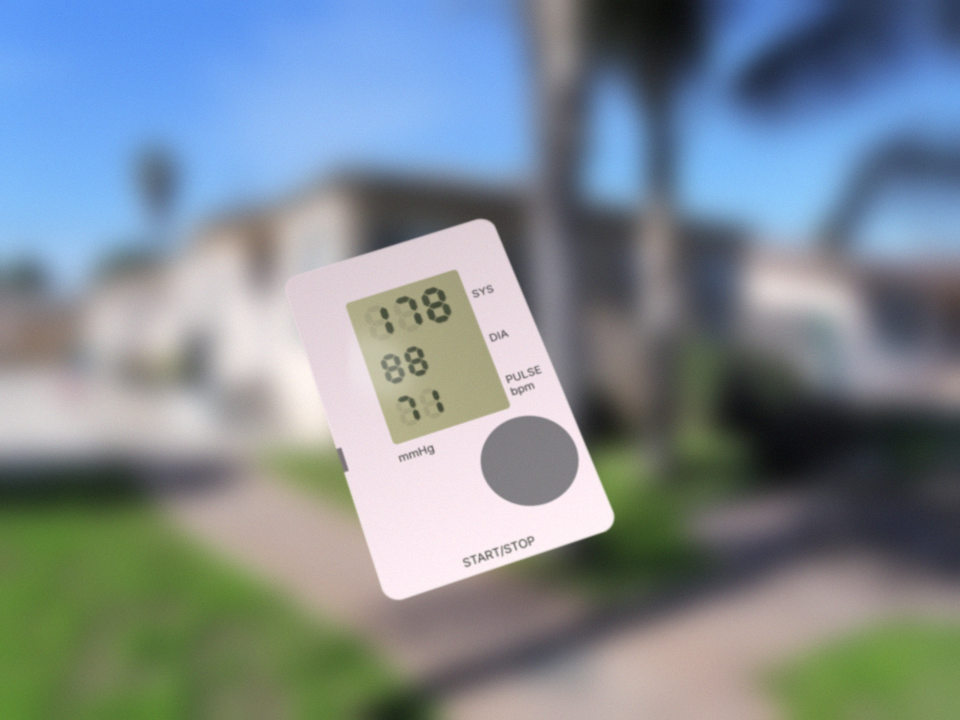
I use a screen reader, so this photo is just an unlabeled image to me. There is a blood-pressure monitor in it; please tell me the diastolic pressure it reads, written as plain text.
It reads 88 mmHg
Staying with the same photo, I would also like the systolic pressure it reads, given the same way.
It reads 178 mmHg
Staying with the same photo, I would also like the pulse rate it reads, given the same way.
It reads 71 bpm
